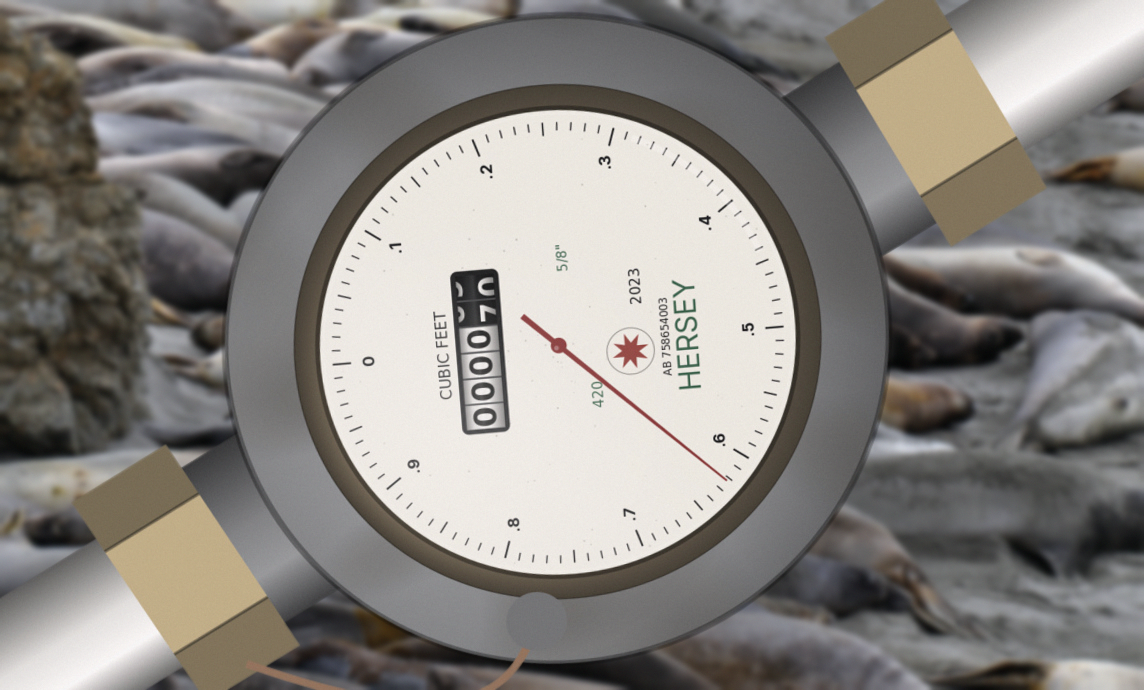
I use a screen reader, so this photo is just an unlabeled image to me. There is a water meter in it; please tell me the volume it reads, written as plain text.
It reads 69.62 ft³
